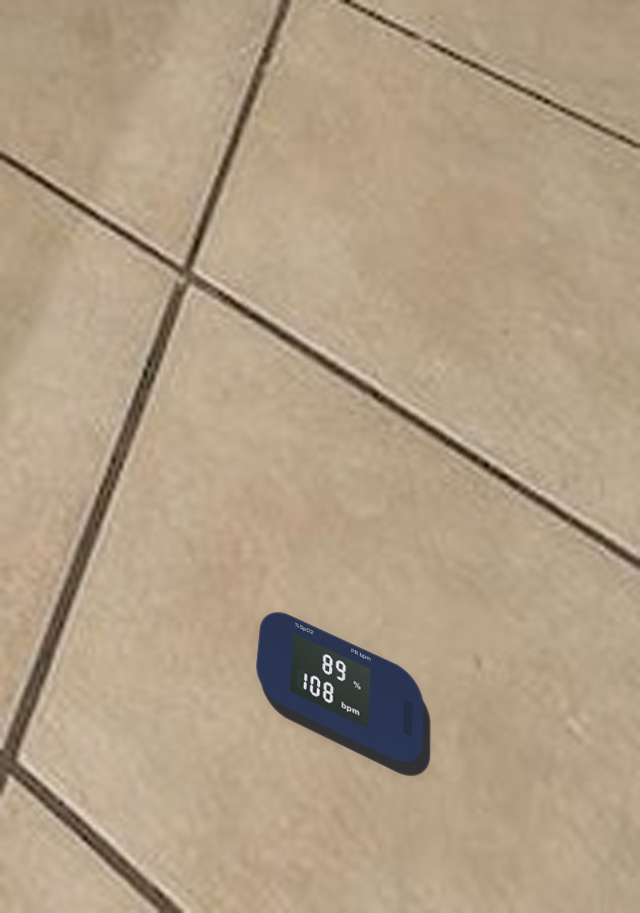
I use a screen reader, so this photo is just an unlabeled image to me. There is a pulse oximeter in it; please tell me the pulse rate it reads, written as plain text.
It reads 108 bpm
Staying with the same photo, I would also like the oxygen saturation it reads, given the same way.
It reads 89 %
